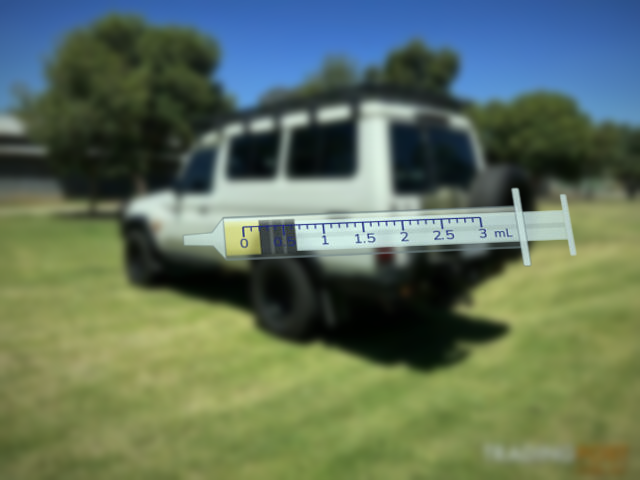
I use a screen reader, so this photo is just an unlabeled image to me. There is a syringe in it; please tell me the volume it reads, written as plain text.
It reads 0.2 mL
